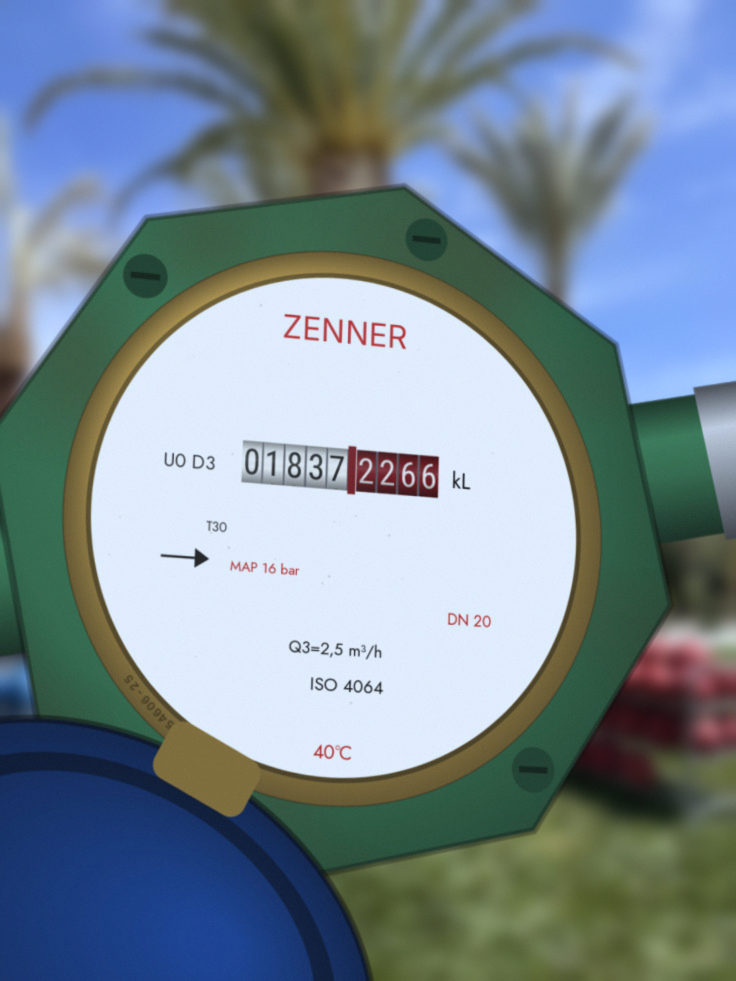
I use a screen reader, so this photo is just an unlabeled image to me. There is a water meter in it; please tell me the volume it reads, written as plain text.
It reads 1837.2266 kL
